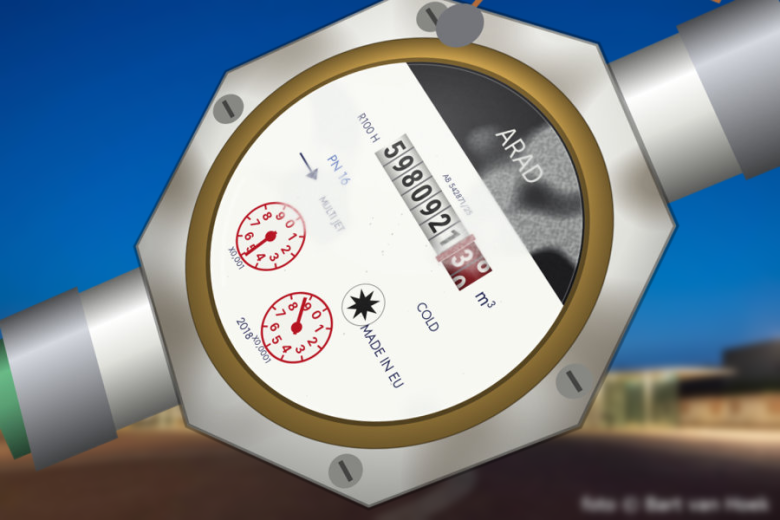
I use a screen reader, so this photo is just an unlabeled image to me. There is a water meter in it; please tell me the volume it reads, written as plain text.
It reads 5980921.3848 m³
